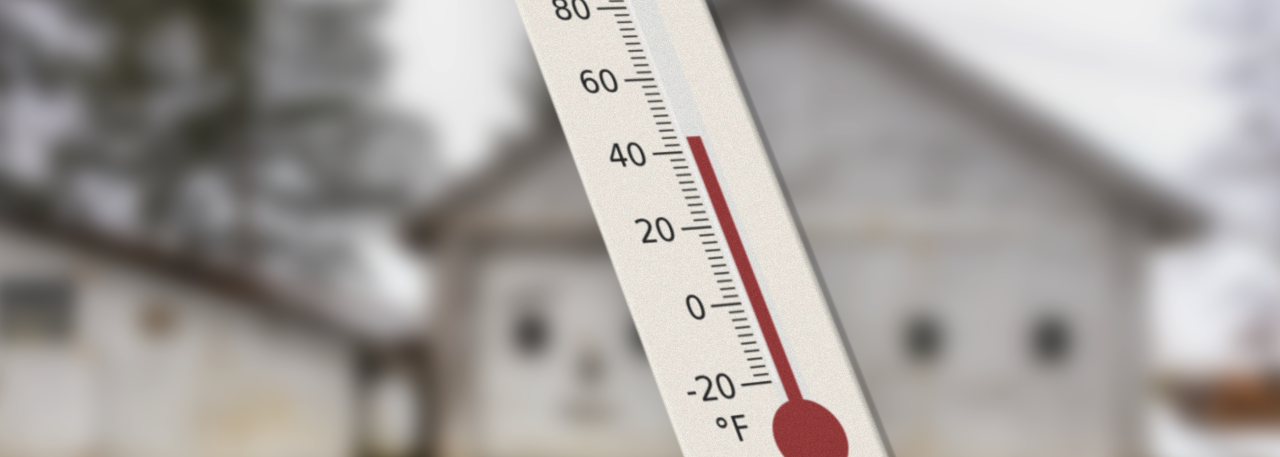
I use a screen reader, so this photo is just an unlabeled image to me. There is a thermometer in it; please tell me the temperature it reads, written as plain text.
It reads 44 °F
